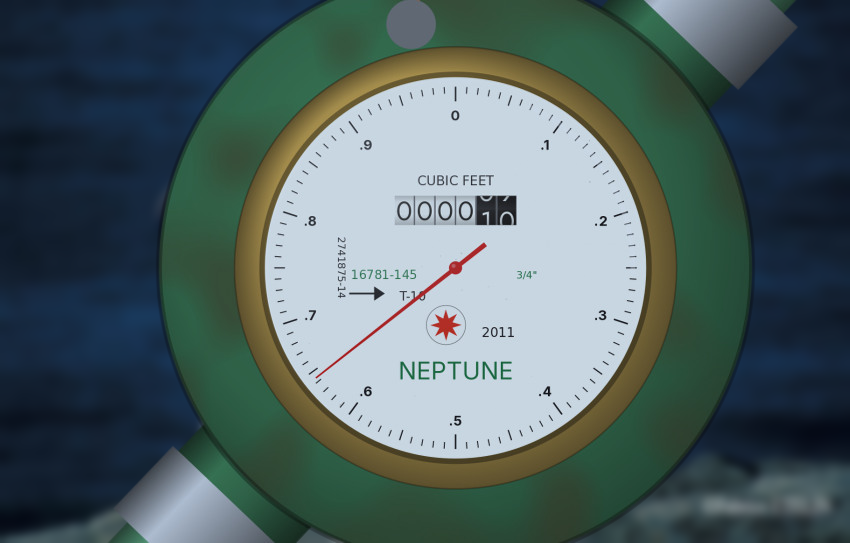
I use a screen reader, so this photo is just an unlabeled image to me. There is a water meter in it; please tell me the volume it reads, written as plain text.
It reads 9.64 ft³
